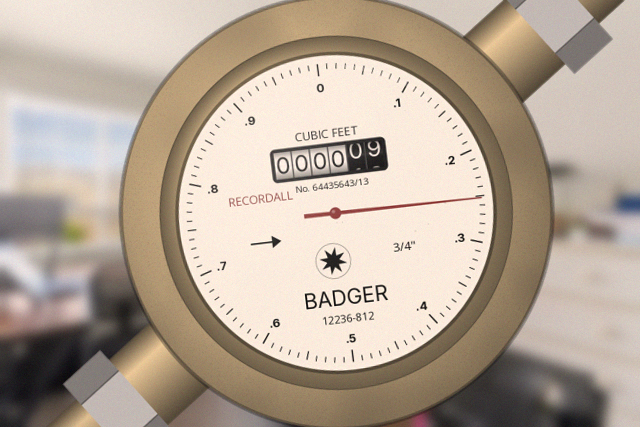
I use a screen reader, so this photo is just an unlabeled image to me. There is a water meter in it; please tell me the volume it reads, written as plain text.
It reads 9.25 ft³
